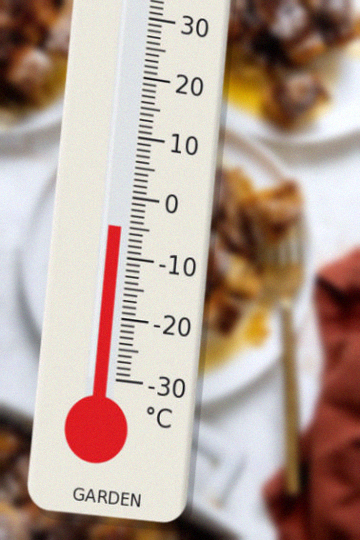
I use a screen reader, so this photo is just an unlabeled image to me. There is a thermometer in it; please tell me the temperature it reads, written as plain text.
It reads -5 °C
